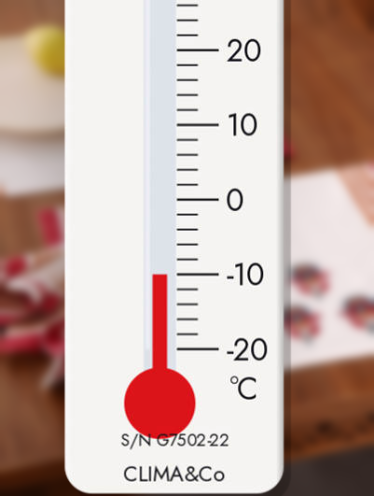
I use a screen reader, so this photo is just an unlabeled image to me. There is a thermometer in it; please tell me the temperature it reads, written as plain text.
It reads -10 °C
